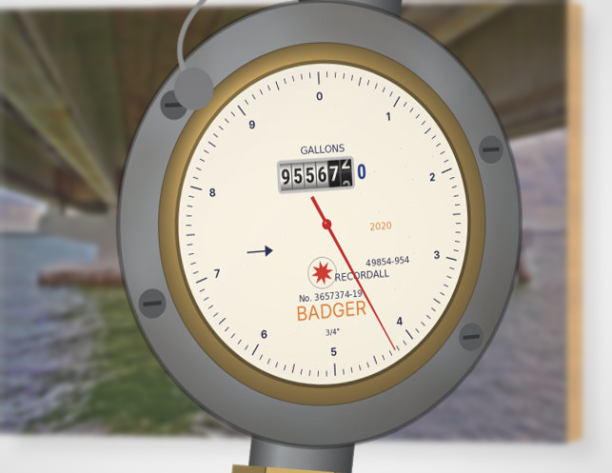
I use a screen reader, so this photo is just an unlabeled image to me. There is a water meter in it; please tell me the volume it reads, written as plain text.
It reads 9556724.2 gal
